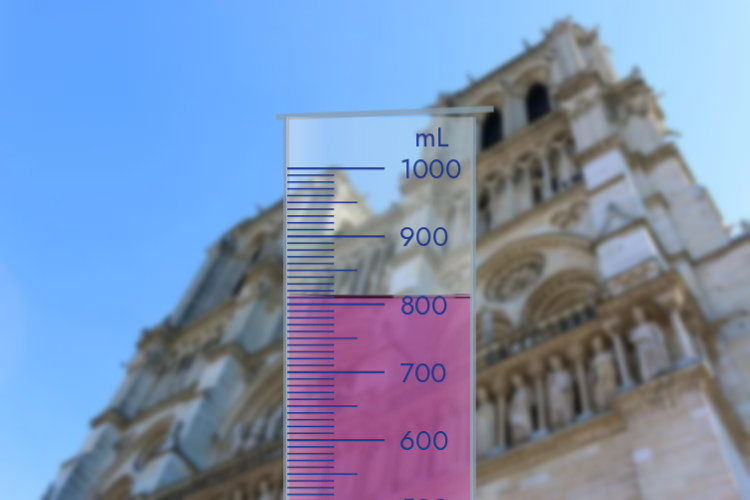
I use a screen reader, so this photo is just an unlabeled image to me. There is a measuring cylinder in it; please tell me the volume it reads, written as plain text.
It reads 810 mL
